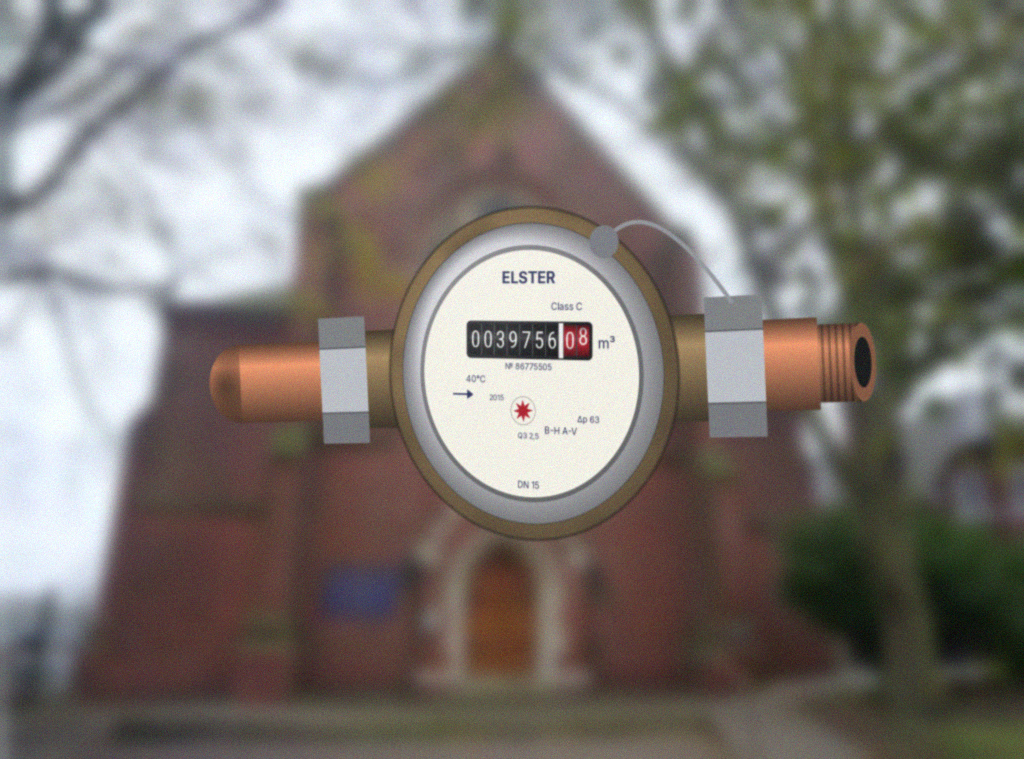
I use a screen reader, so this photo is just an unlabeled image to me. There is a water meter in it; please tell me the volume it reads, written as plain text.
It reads 39756.08 m³
